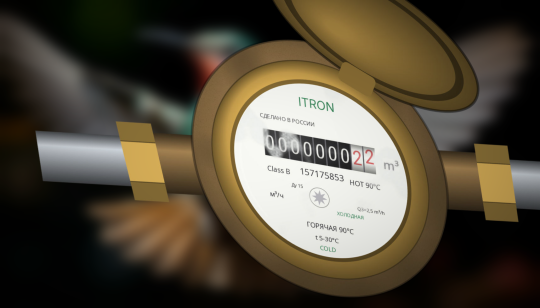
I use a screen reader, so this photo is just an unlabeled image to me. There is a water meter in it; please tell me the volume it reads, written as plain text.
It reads 0.22 m³
